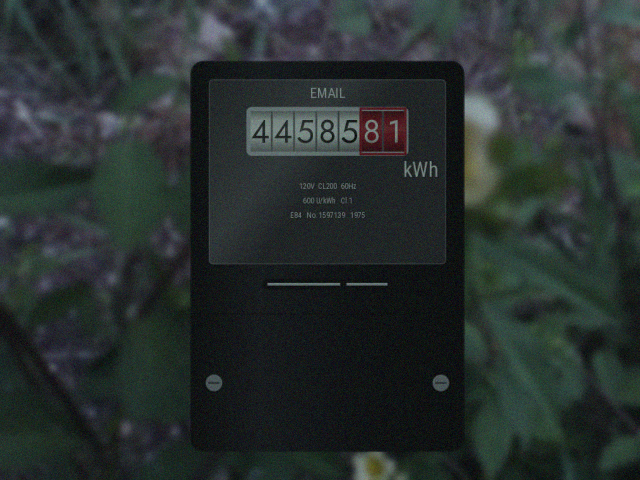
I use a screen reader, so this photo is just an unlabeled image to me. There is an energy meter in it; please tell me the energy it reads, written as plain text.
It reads 44585.81 kWh
